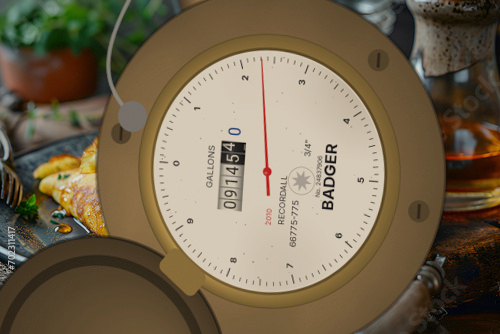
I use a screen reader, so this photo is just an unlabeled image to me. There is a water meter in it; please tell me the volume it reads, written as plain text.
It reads 914542.3 gal
